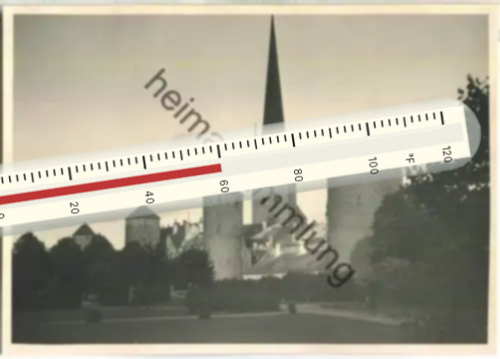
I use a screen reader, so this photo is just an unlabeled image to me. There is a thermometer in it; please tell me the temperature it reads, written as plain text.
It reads 60 °F
